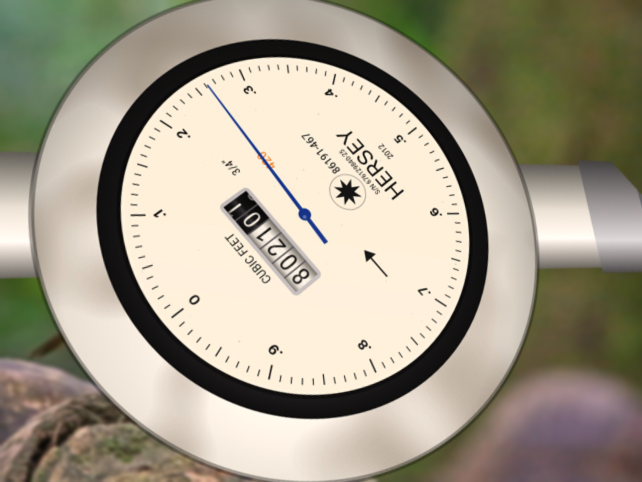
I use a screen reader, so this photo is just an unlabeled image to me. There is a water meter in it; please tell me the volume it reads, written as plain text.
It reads 802101.26 ft³
